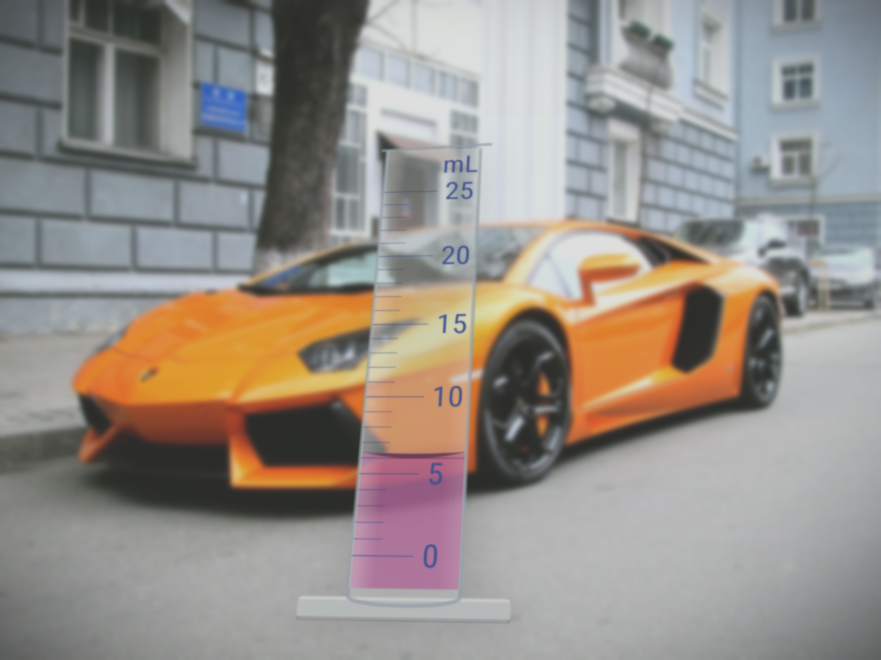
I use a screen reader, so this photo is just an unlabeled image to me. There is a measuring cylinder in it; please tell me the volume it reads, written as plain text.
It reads 6 mL
